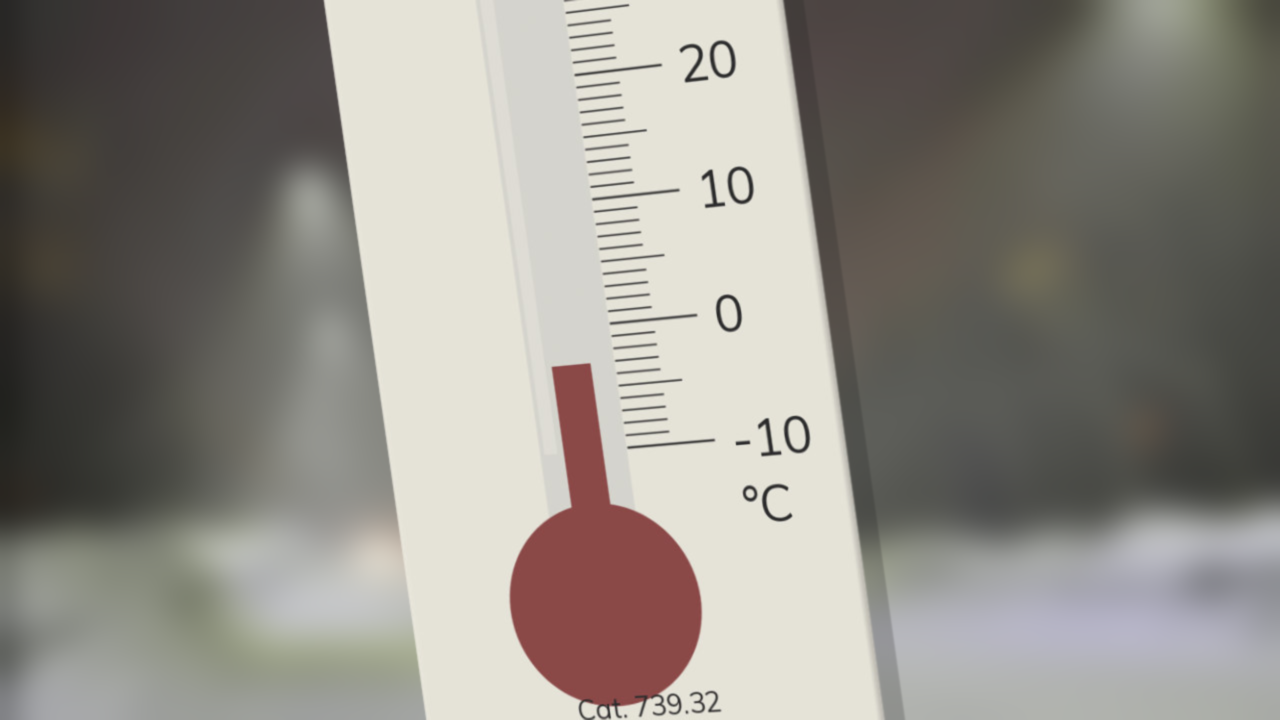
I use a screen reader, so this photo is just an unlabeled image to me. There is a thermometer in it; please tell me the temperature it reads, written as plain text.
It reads -3 °C
